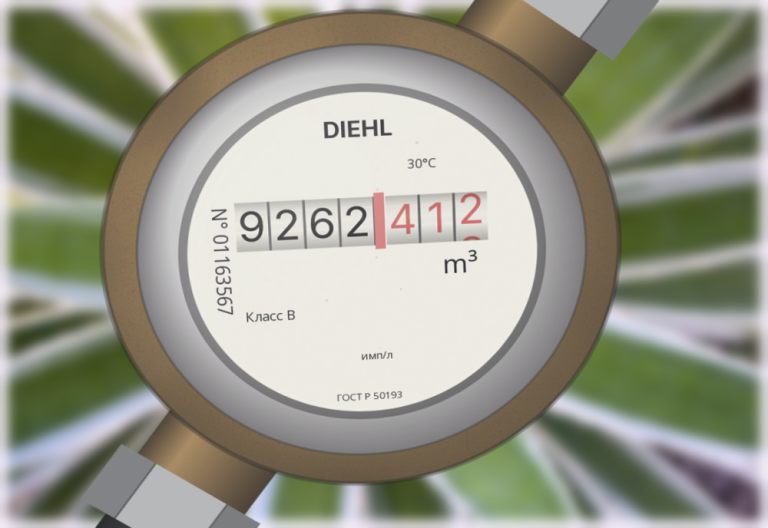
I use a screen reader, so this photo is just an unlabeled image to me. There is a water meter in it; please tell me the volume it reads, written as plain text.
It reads 9262.412 m³
